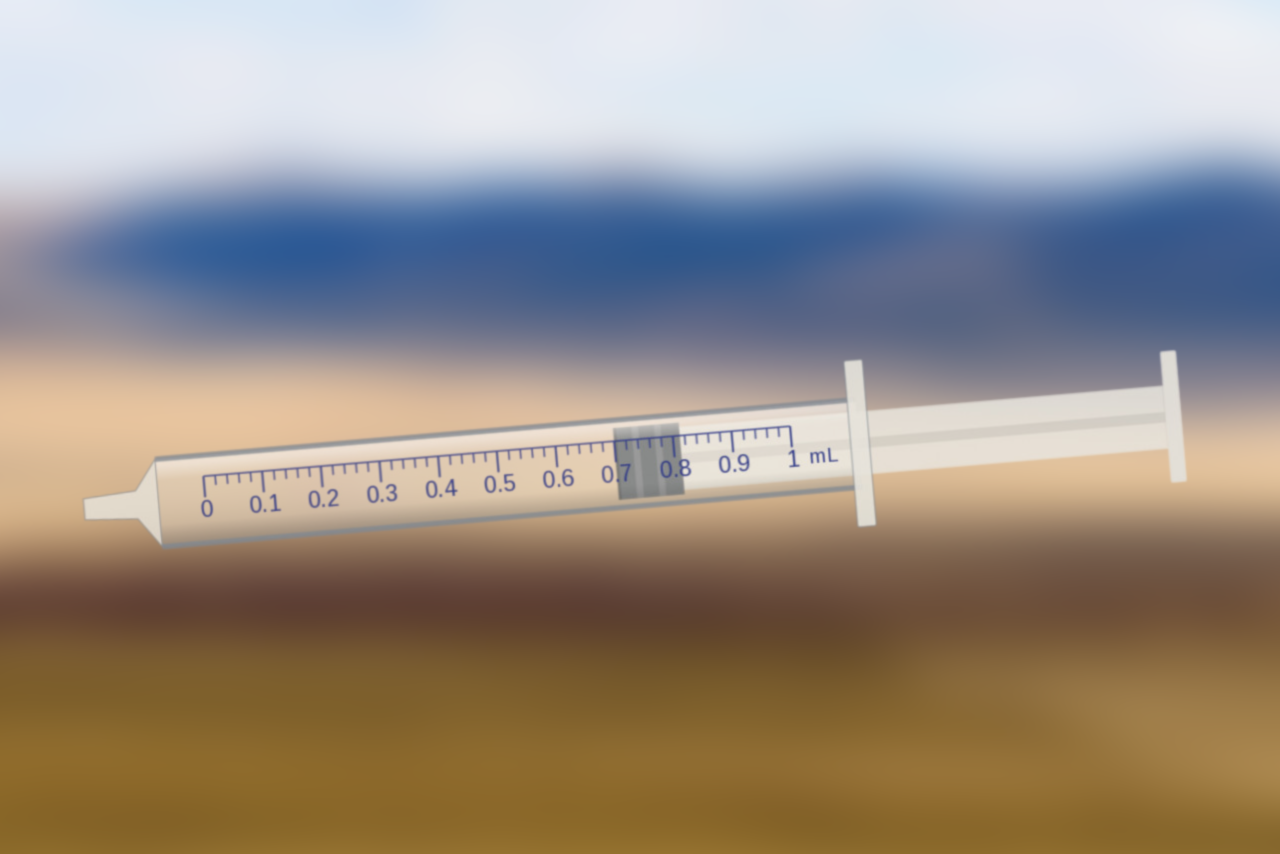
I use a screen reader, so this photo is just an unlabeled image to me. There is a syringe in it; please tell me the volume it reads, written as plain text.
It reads 0.7 mL
